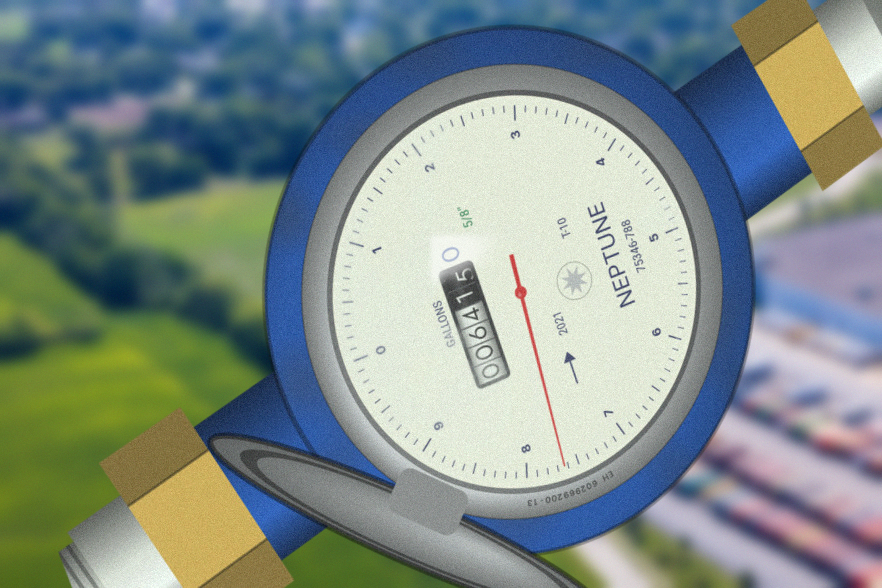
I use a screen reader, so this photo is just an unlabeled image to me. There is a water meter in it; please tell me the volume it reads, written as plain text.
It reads 64147.6 gal
